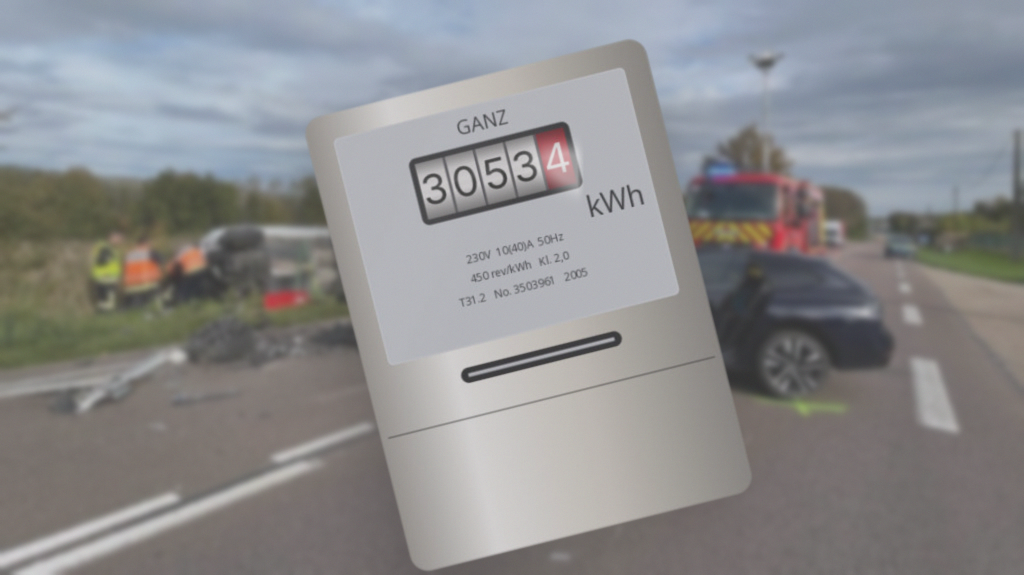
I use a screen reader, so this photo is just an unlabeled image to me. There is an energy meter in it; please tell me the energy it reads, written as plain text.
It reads 3053.4 kWh
